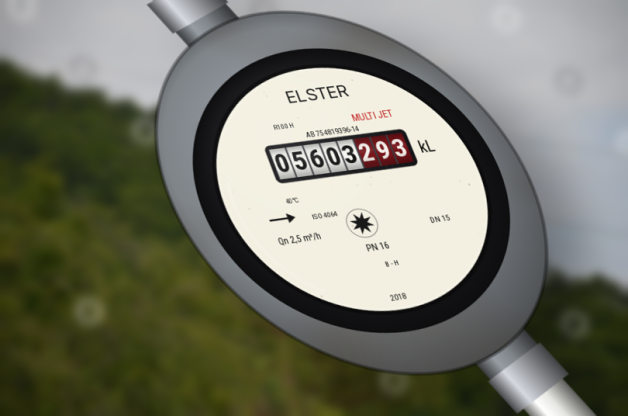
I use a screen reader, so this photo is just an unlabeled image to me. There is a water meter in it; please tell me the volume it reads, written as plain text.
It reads 5603.293 kL
